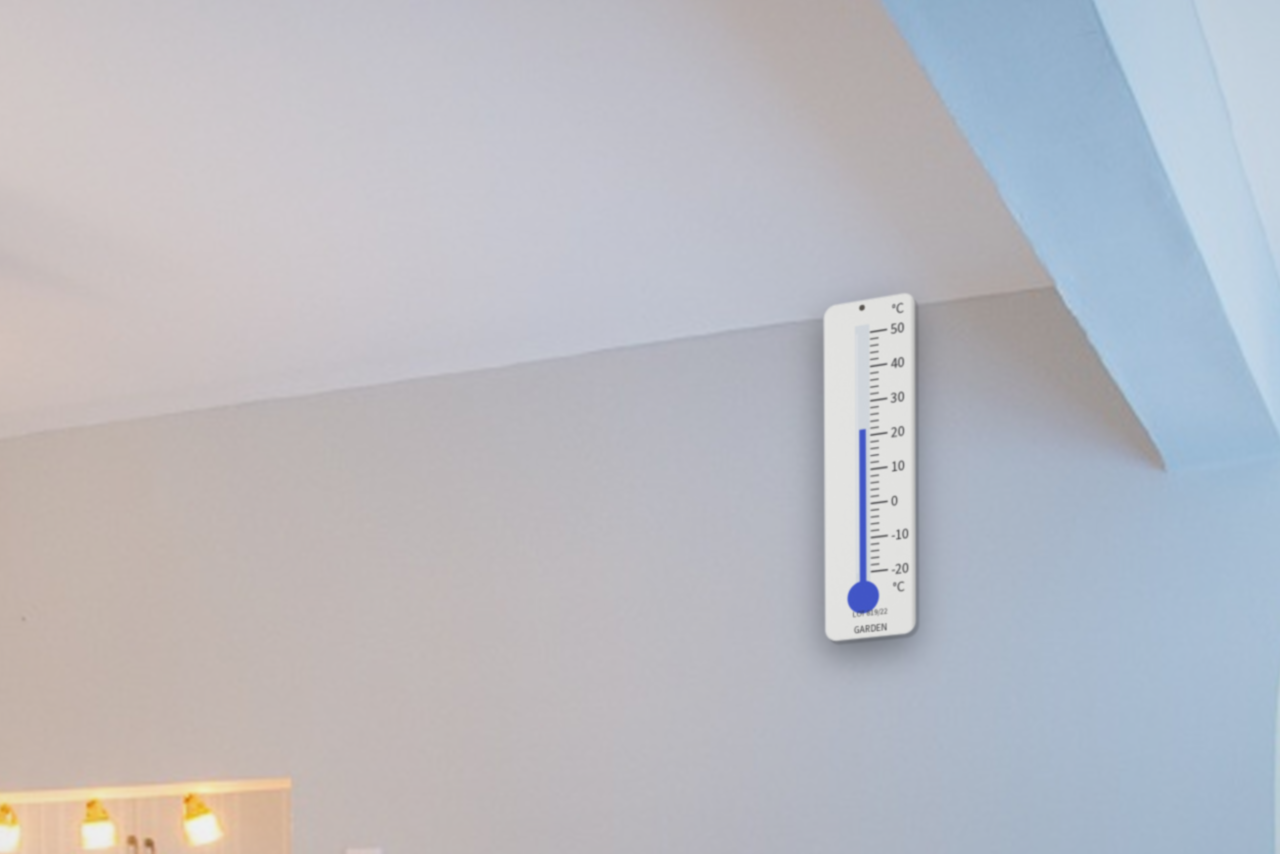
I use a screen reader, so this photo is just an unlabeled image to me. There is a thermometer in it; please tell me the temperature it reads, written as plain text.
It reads 22 °C
